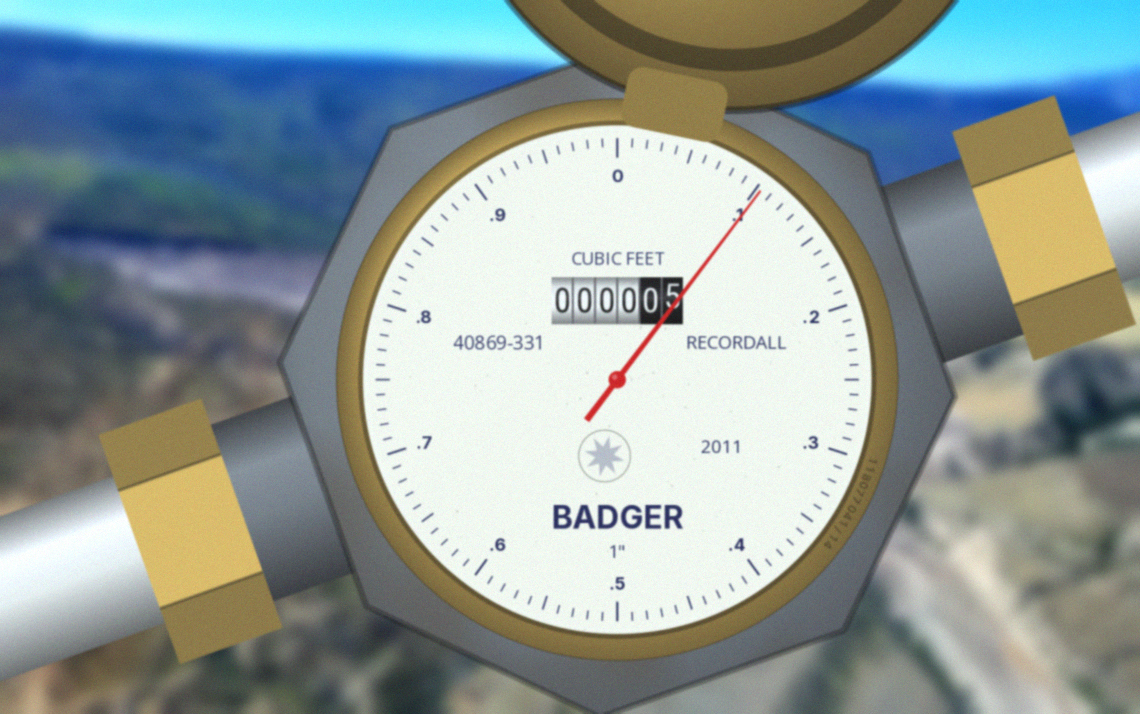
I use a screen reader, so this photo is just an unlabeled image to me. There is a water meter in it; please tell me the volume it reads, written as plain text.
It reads 5.10 ft³
